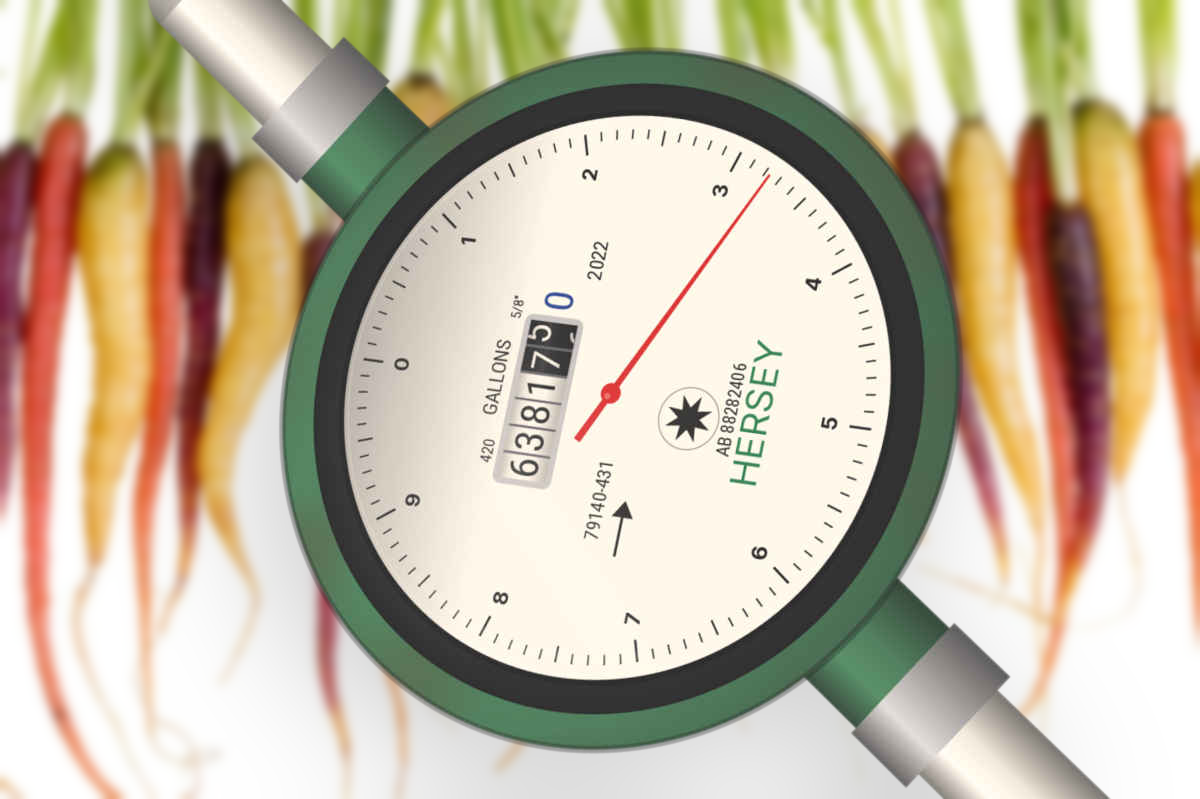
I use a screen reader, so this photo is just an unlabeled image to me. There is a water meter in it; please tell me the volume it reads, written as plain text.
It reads 6381753.2 gal
